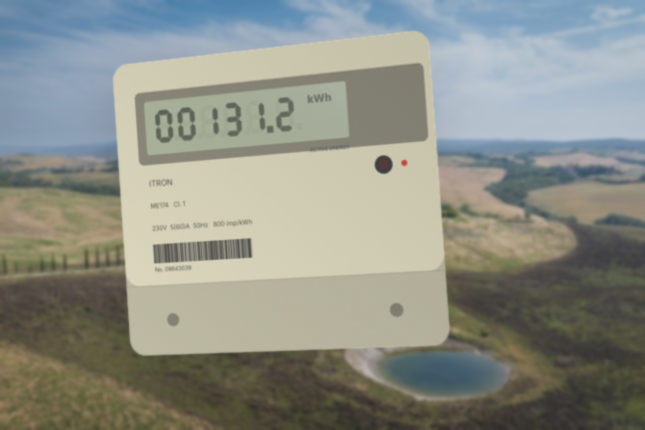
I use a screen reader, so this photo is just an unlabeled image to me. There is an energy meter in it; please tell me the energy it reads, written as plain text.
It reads 131.2 kWh
